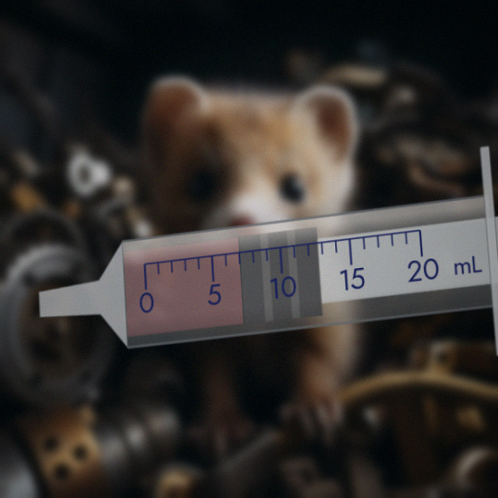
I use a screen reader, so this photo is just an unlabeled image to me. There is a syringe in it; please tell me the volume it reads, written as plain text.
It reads 7 mL
